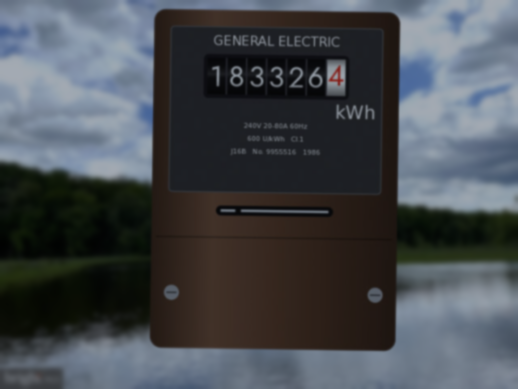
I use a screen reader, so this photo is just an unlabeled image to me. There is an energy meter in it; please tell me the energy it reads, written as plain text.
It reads 183326.4 kWh
